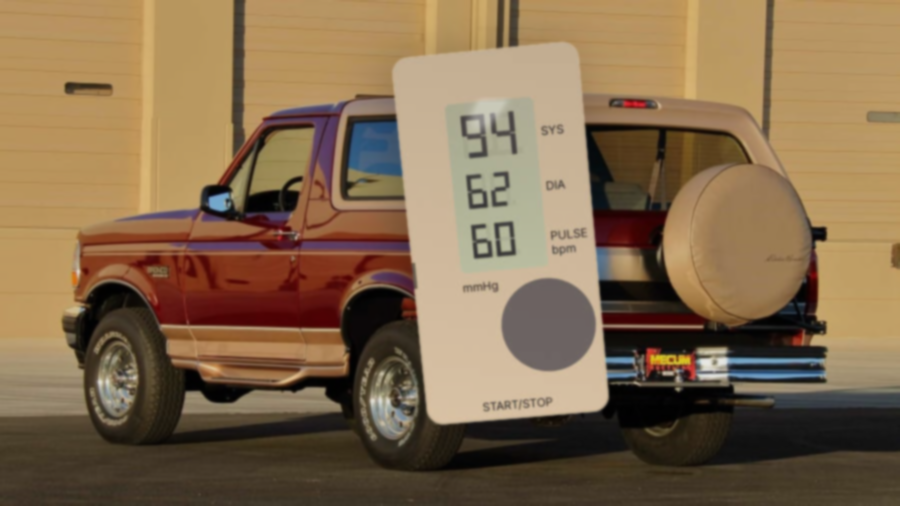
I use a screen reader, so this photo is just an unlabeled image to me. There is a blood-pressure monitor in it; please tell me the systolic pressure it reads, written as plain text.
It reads 94 mmHg
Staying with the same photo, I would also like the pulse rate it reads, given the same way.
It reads 60 bpm
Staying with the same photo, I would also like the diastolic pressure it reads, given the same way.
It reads 62 mmHg
